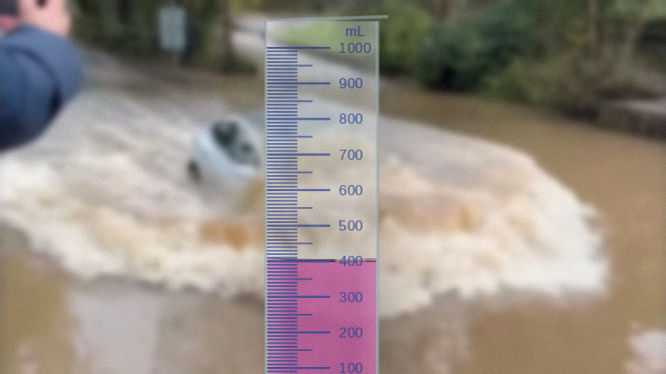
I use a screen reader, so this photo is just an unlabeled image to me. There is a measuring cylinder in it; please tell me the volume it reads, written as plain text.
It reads 400 mL
